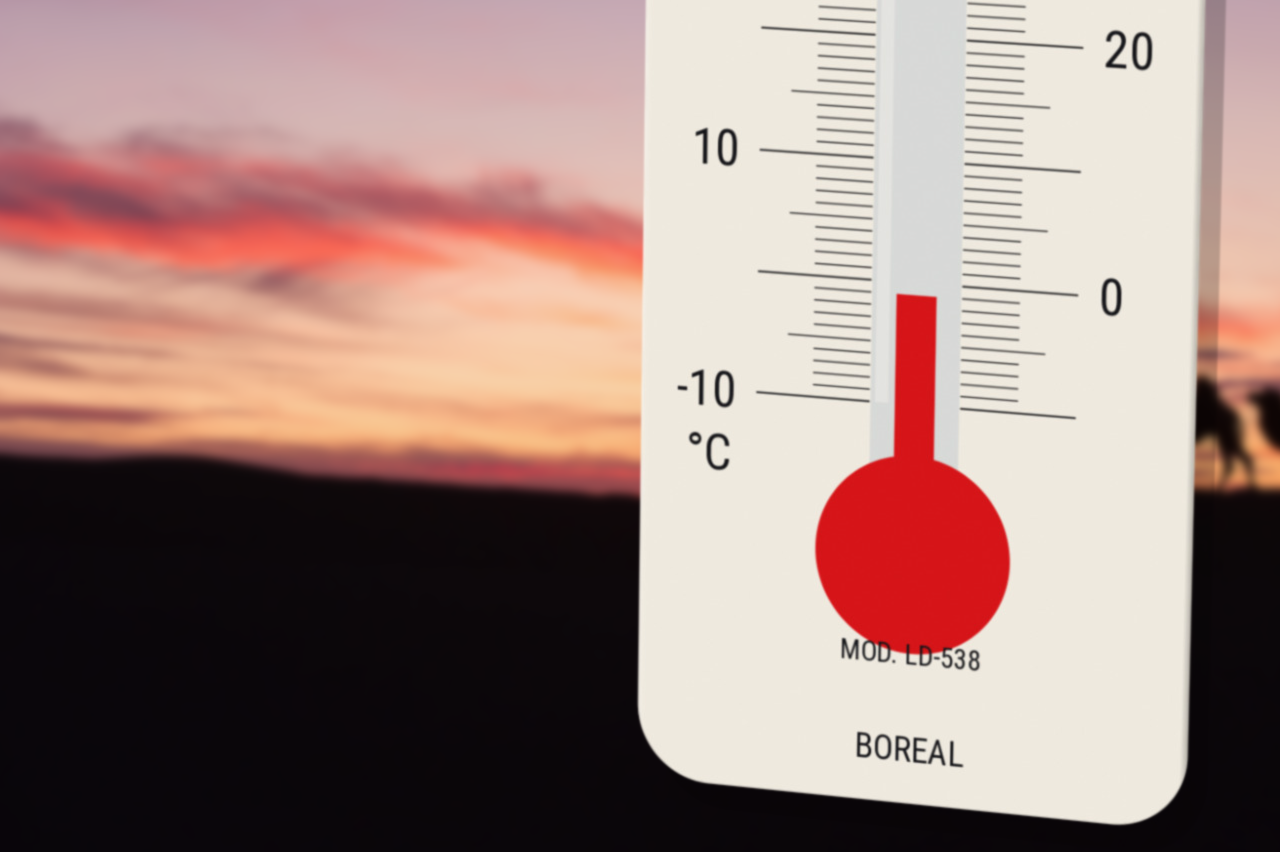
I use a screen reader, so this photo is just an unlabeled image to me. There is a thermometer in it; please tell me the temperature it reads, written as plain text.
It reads -1 °C
